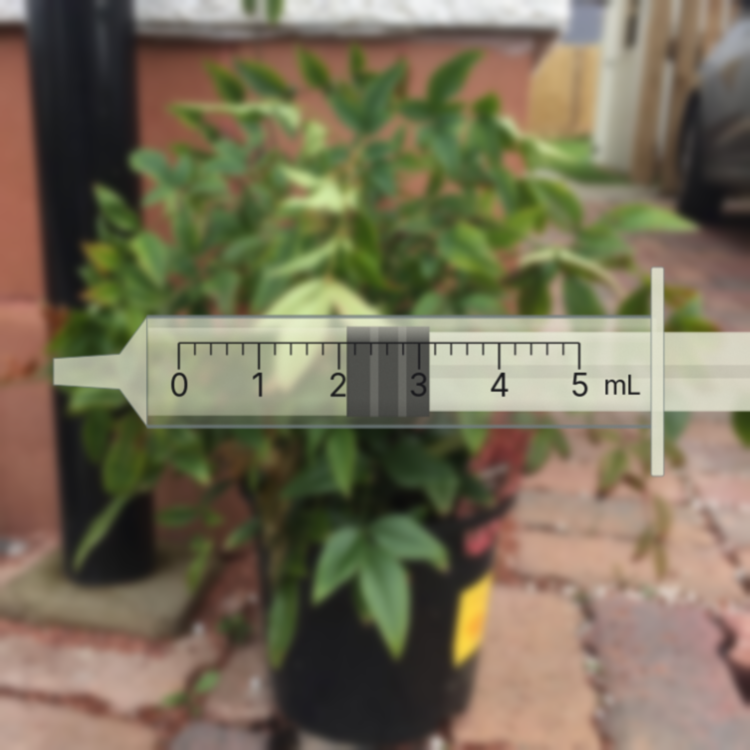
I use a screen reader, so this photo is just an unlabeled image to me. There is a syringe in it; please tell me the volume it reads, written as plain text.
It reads 2.1 mL
